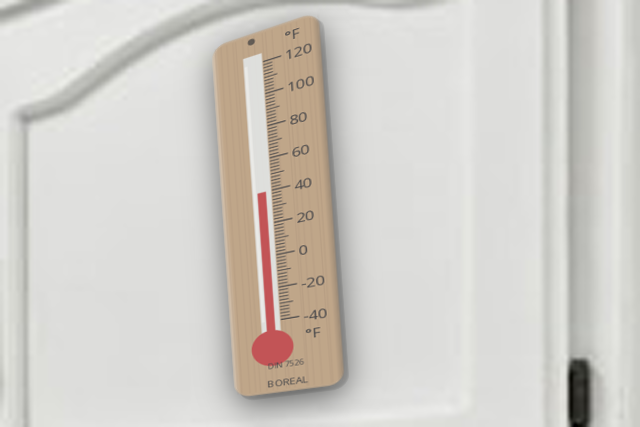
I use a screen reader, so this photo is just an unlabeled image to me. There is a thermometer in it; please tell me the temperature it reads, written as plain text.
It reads 40 °F
